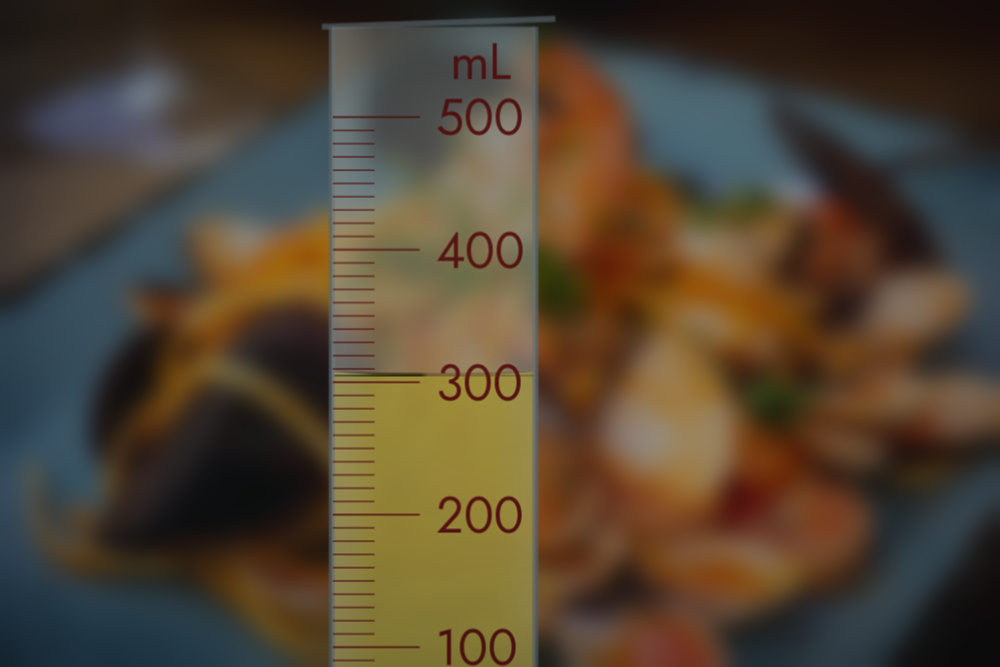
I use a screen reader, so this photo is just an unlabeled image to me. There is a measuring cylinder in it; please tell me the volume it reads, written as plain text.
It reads 305 mL
